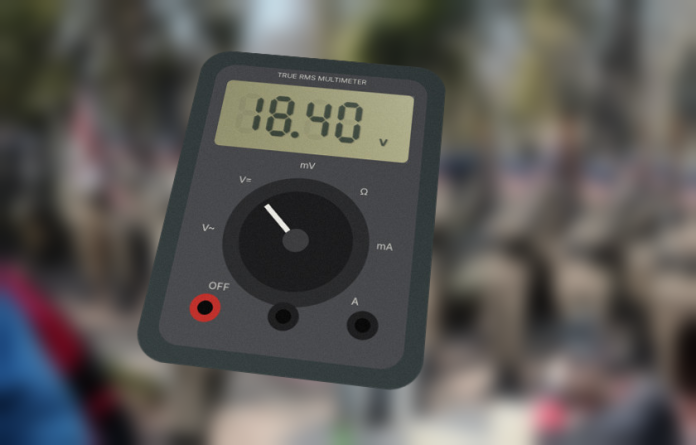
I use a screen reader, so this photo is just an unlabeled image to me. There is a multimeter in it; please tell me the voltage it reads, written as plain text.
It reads 18.40 V
